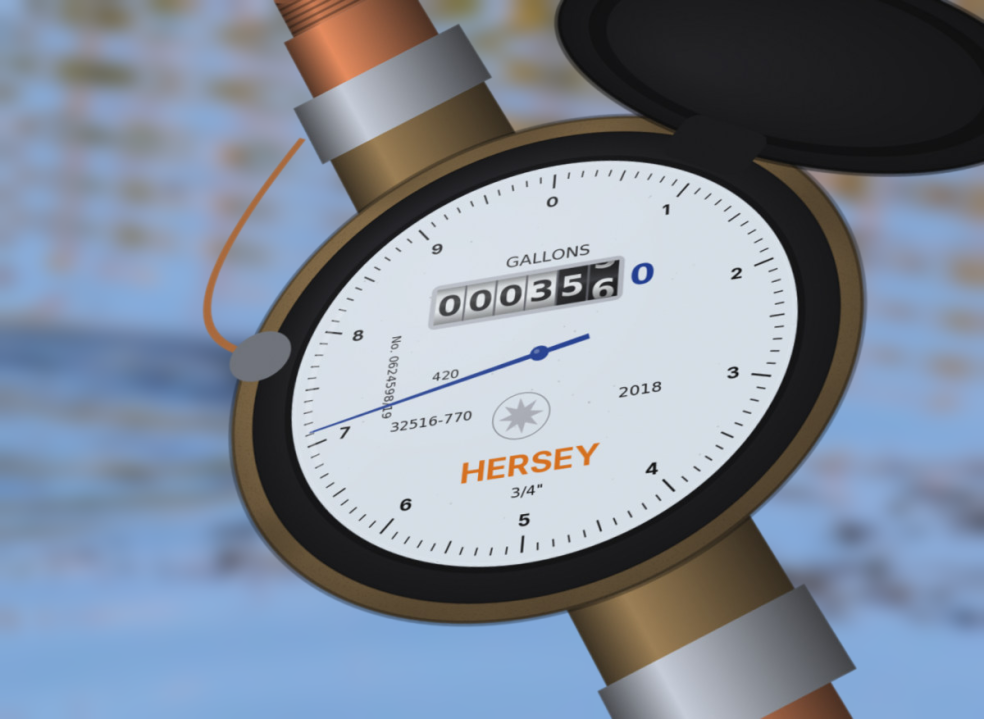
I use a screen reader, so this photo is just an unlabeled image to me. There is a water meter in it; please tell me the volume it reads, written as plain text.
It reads 3557.1 gal
